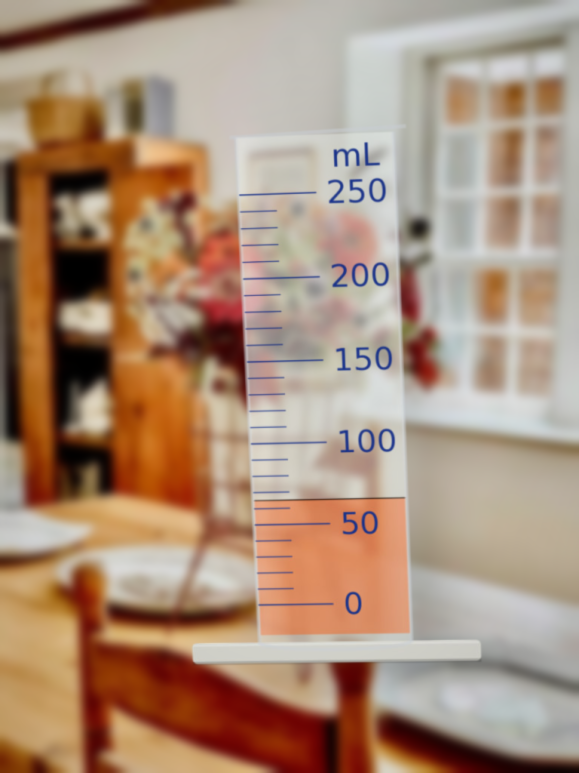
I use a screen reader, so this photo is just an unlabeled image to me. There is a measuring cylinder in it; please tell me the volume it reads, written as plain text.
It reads 65 mL
